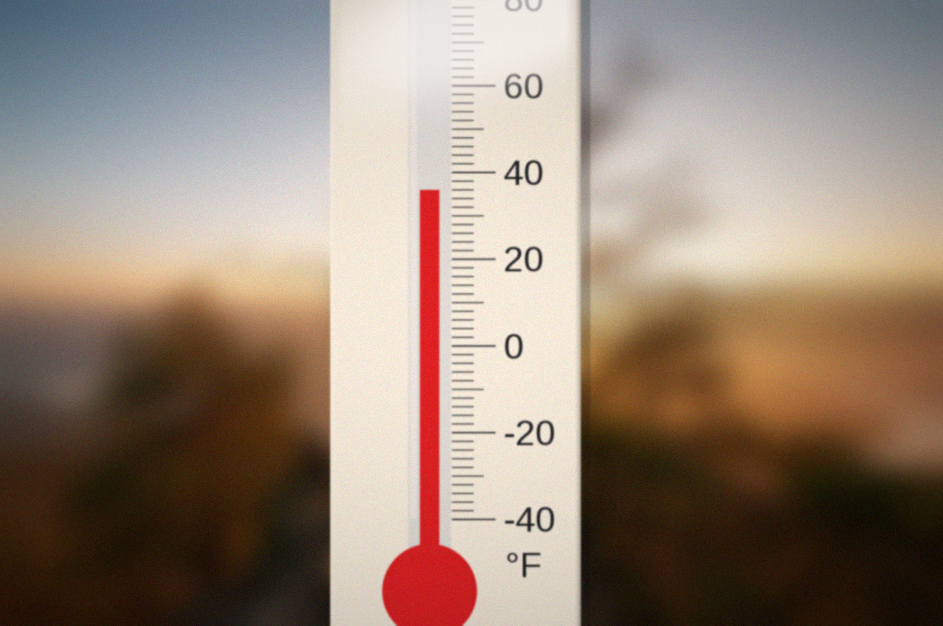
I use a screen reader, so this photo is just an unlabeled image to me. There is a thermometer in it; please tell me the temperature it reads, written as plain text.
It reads 36 °F
